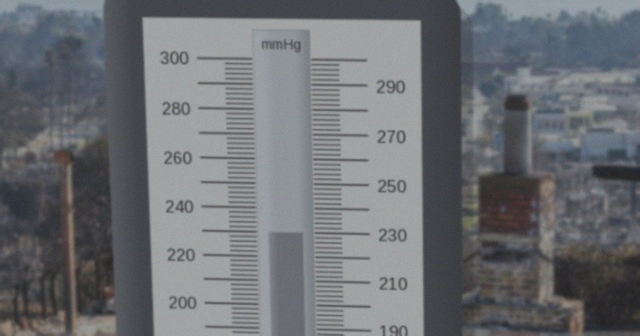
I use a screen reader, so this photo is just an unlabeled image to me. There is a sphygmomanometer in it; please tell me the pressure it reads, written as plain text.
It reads 230 mmHg
